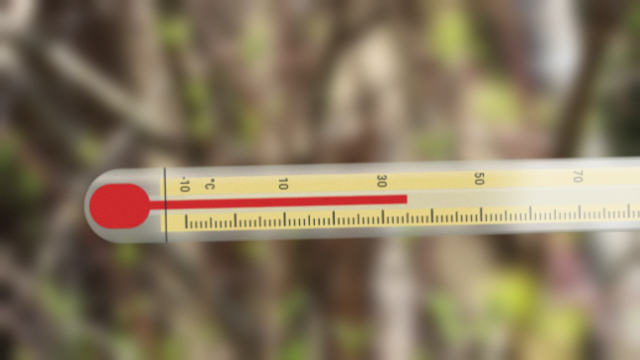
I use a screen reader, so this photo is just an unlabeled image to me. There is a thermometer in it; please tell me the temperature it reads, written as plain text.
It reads 35 °C
